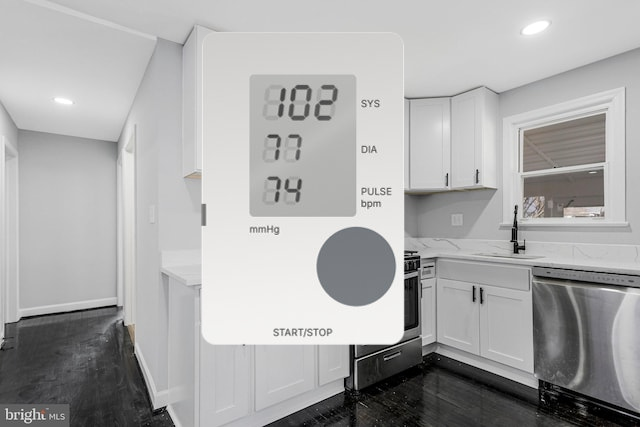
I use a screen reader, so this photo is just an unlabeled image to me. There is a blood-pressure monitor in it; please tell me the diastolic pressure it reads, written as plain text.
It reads 77 mmHg
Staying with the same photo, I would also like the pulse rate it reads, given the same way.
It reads 74 bpm
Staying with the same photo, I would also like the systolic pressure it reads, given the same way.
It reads 102 mmHg
